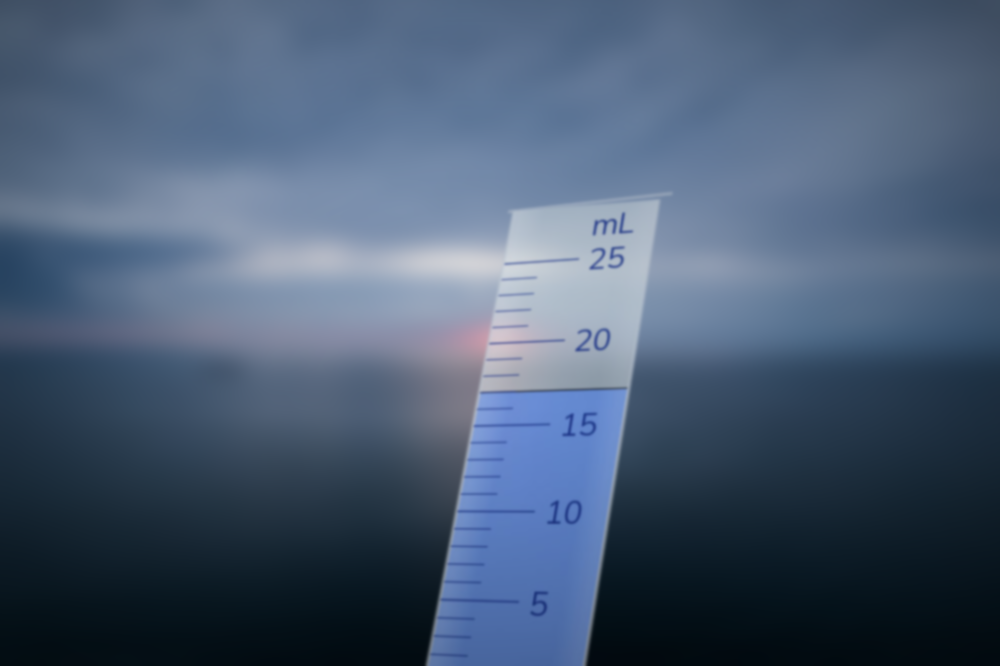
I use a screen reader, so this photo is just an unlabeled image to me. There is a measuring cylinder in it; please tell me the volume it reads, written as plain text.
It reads 17 mL
